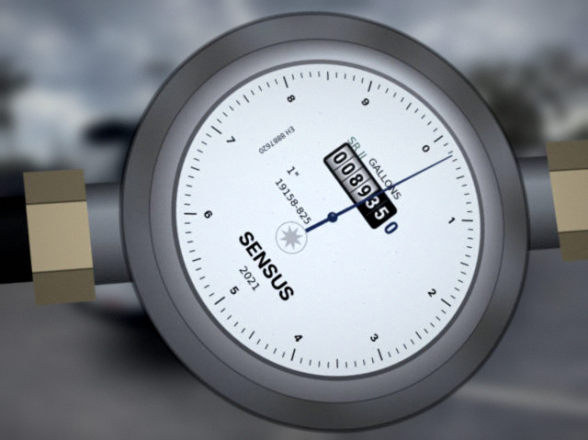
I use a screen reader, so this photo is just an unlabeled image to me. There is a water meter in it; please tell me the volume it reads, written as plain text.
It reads 89350.2 gal
